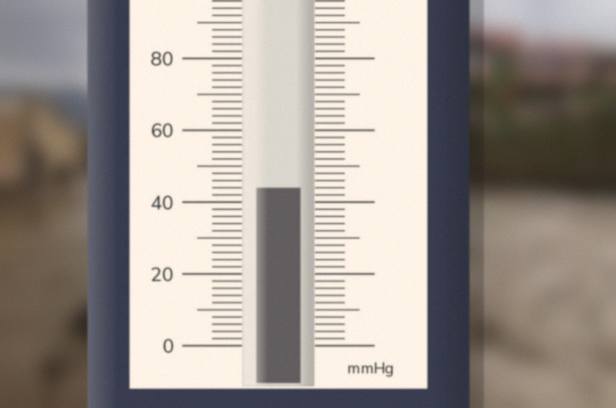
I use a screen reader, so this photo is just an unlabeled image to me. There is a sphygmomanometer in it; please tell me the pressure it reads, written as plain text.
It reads 44 mmHg
